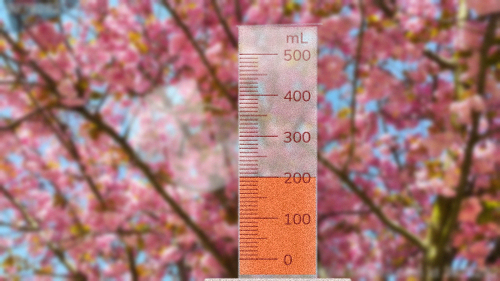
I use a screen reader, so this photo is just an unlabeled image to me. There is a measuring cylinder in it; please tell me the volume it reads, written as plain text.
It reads 200 mL
